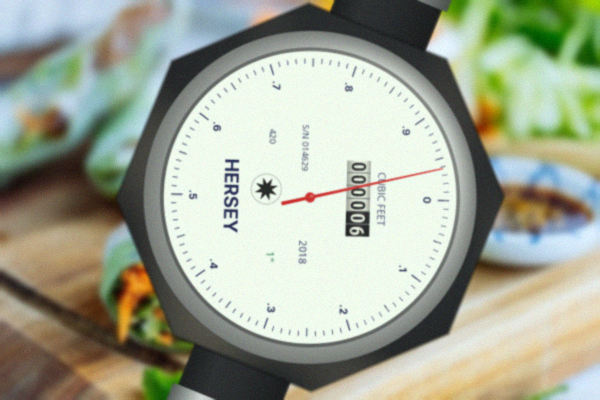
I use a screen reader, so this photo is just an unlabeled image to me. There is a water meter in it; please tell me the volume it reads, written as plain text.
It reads 5.96 ft³
